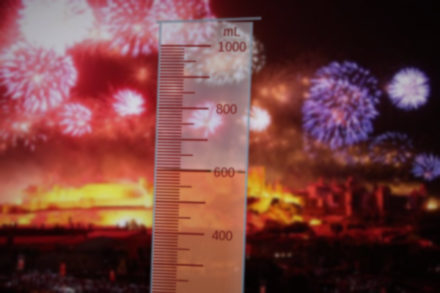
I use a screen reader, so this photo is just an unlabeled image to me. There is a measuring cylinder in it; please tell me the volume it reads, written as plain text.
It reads 600 mL
